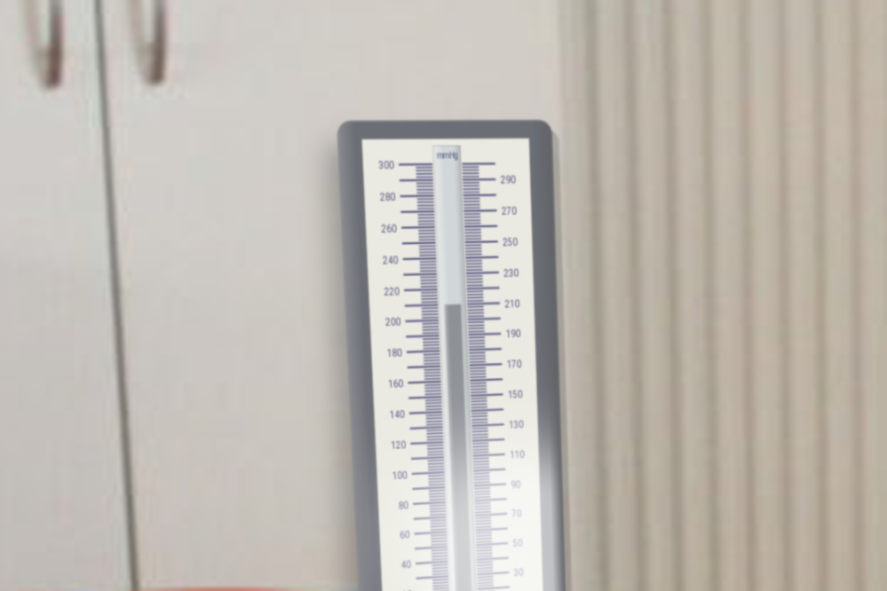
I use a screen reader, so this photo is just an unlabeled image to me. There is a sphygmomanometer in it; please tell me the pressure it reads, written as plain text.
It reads 210 mmHg
